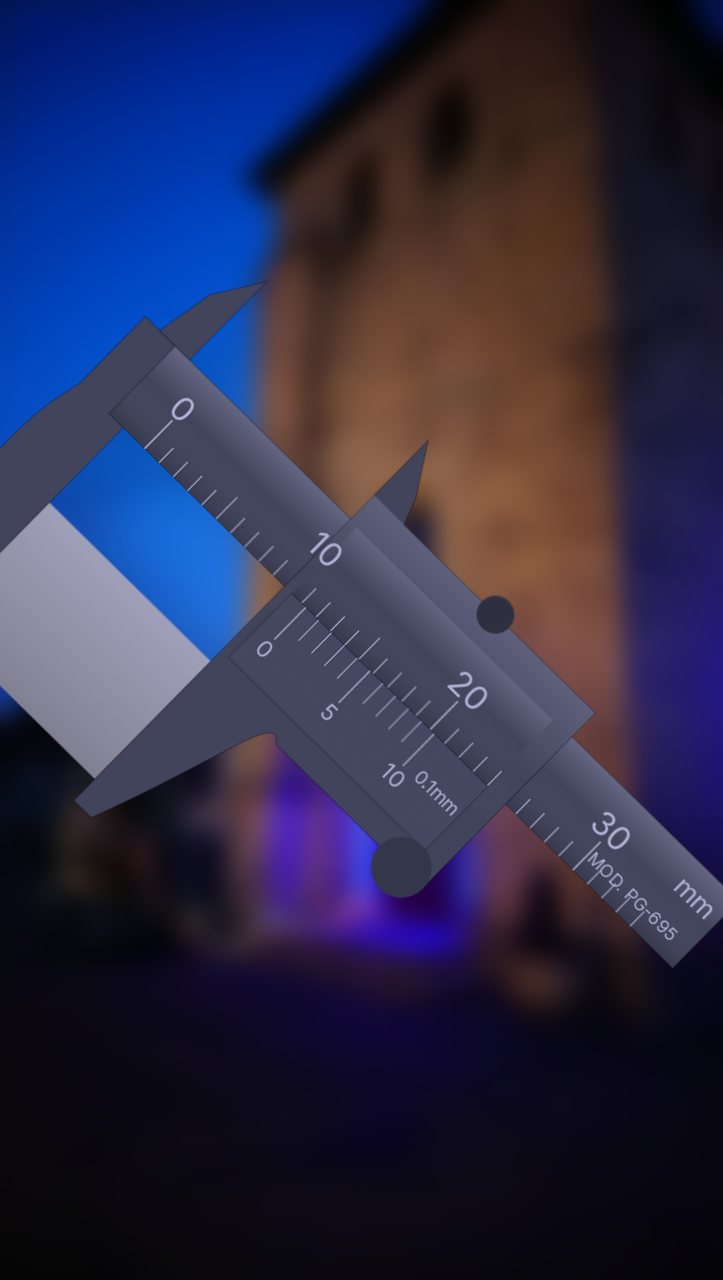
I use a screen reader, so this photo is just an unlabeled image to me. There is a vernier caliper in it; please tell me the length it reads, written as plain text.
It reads 11.3 mm
